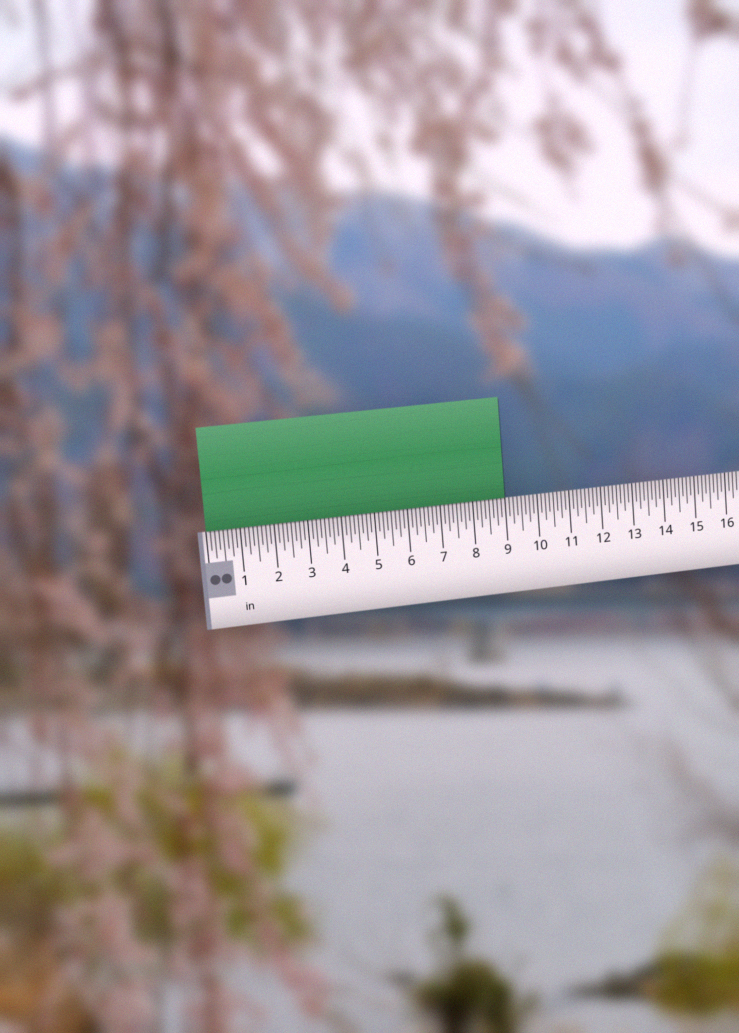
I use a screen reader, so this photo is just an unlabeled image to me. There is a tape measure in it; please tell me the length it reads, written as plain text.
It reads 9 in
